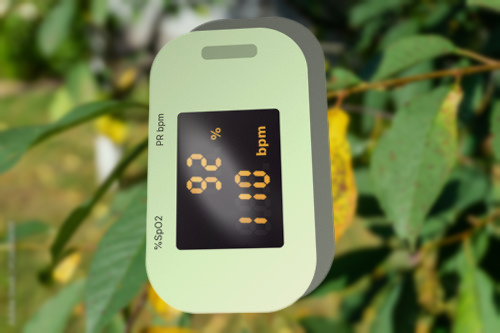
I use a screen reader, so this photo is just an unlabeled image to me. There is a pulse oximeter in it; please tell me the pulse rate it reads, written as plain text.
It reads 110 bpm
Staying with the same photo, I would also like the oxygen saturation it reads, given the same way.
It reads 92 %
